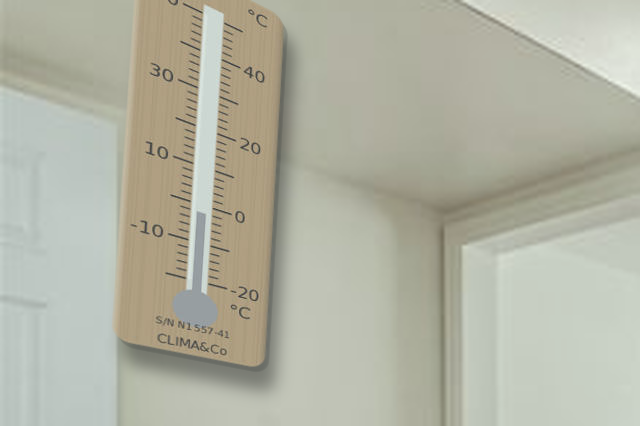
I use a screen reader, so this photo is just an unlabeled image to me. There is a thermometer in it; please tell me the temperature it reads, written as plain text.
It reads -2 °C
